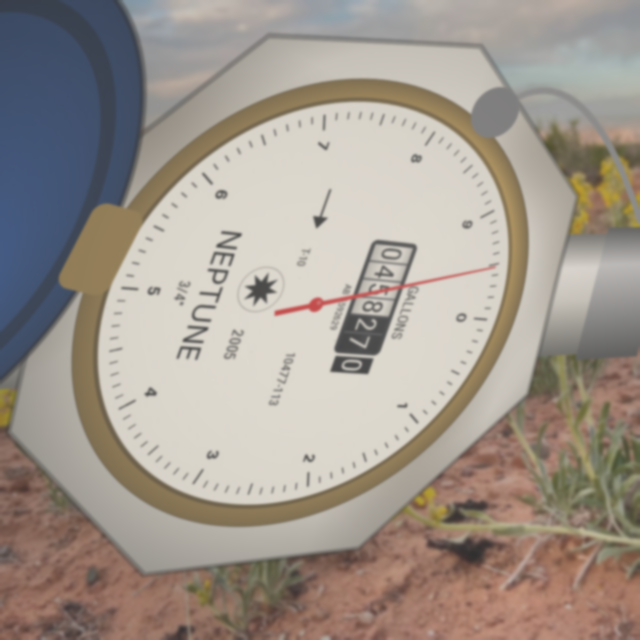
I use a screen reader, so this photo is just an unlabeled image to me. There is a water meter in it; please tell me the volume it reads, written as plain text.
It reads 458269.5 gal
